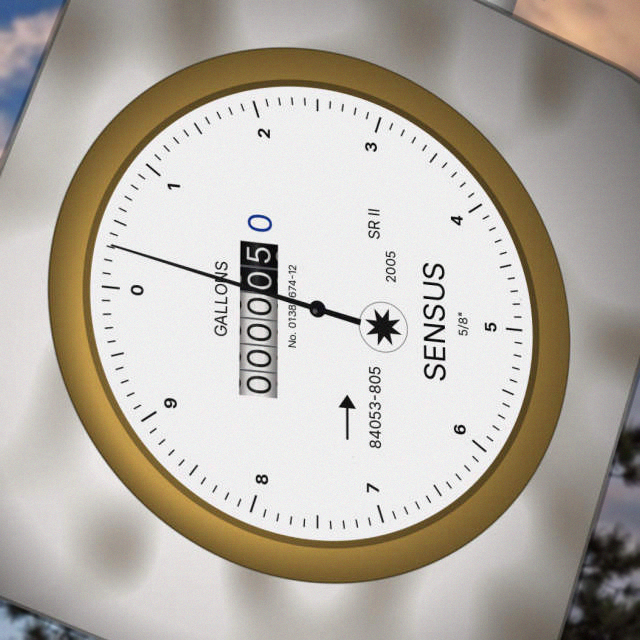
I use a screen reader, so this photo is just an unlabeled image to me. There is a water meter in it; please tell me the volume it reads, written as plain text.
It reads 50.3 gal
